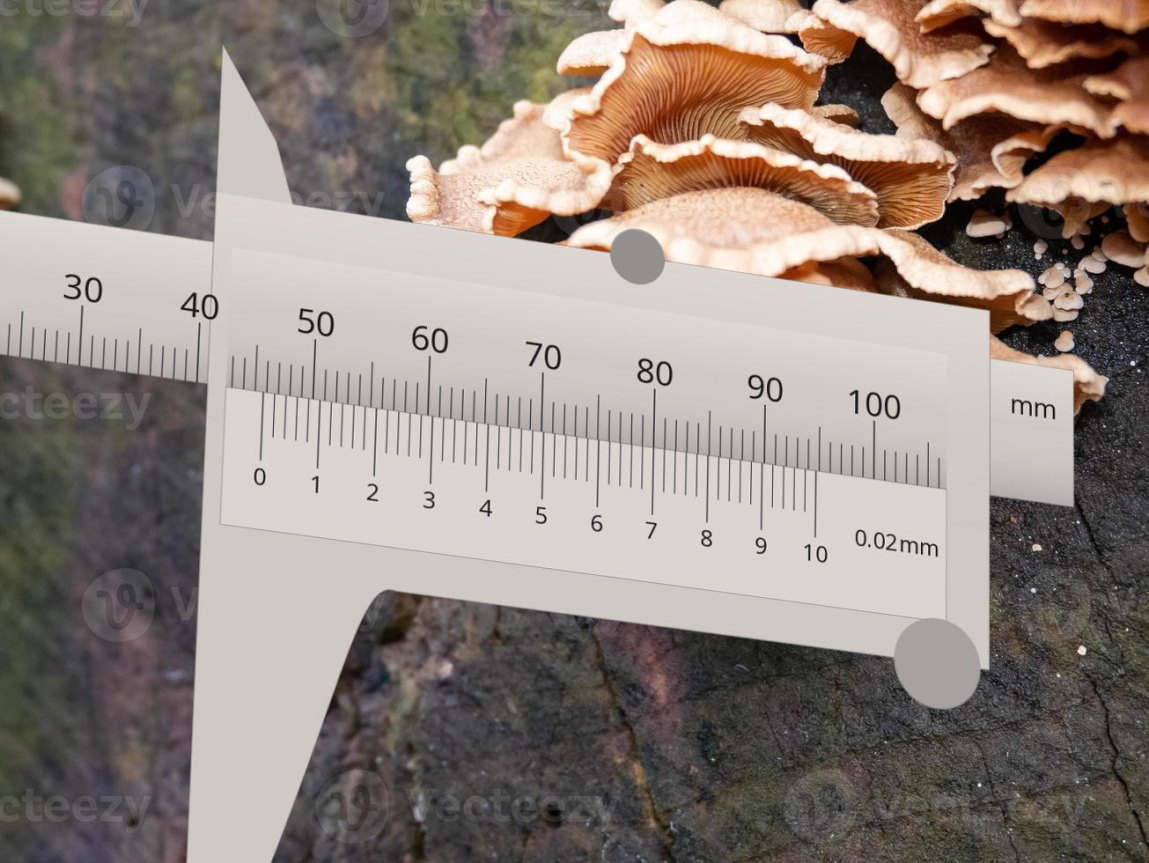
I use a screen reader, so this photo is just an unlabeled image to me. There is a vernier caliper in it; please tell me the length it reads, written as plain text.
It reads 45.7 mm
